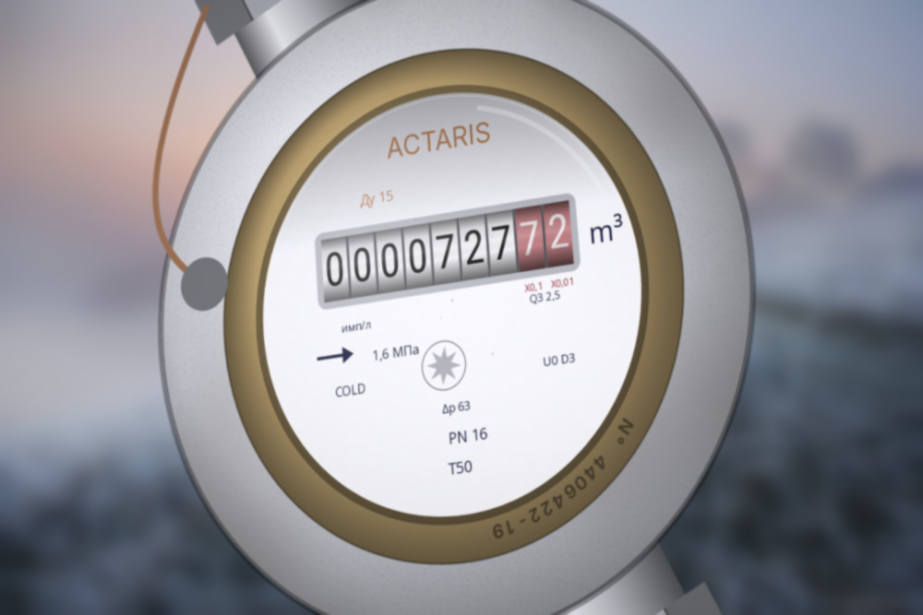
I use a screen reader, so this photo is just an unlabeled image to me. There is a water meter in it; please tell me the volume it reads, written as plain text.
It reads 727.72 m³
